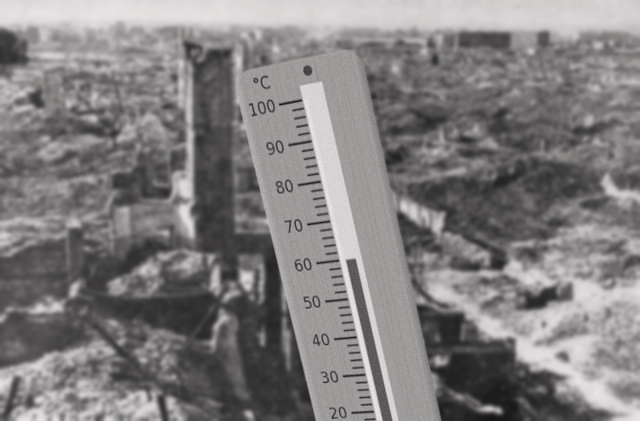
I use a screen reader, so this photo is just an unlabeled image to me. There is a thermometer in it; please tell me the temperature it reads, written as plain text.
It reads 60 °C
